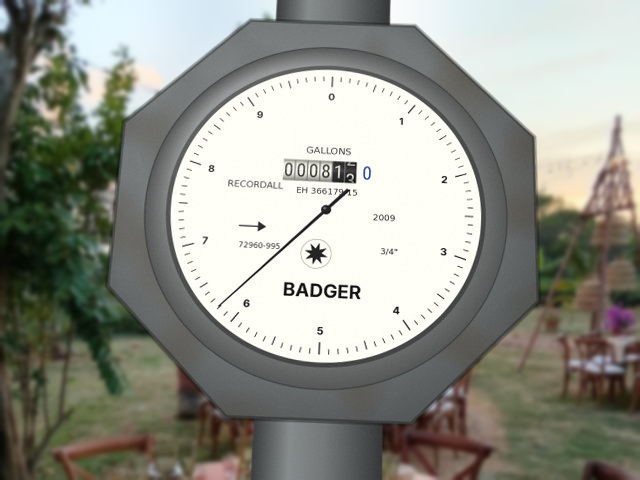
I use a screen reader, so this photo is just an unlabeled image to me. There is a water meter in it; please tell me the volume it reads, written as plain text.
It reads 8126.2 gal
